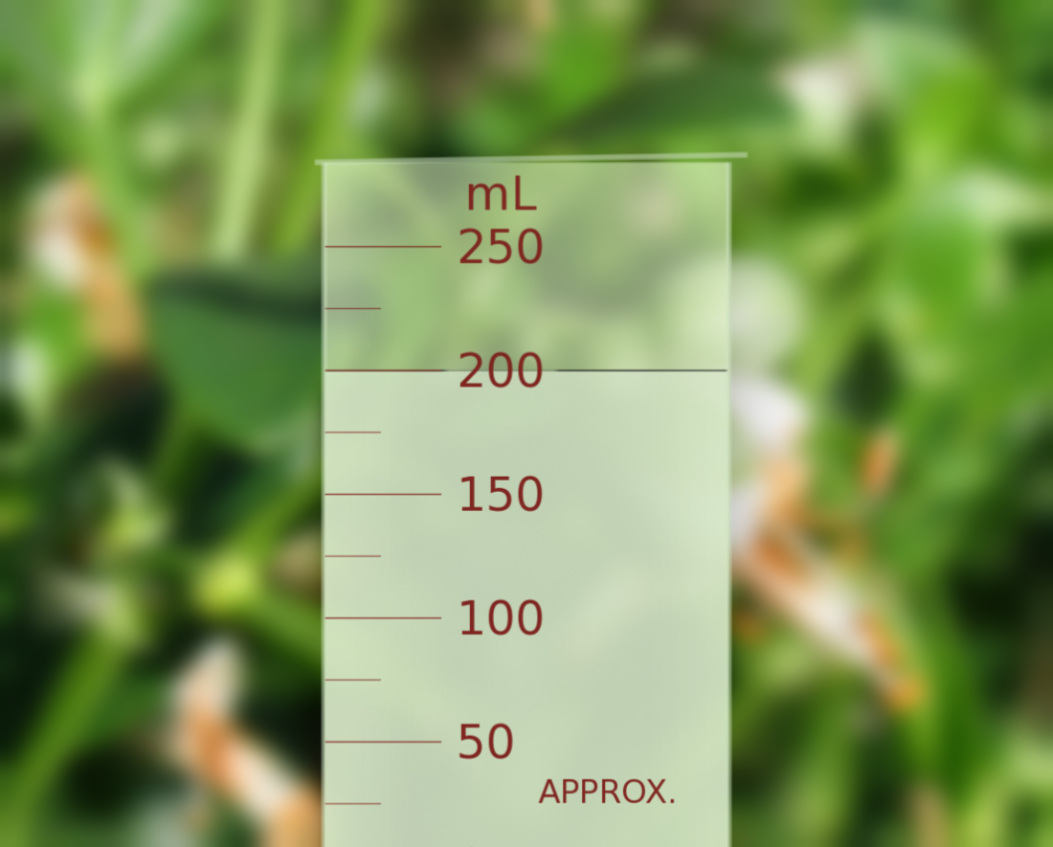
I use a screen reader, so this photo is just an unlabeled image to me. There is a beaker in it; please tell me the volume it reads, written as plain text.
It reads 200 mL
